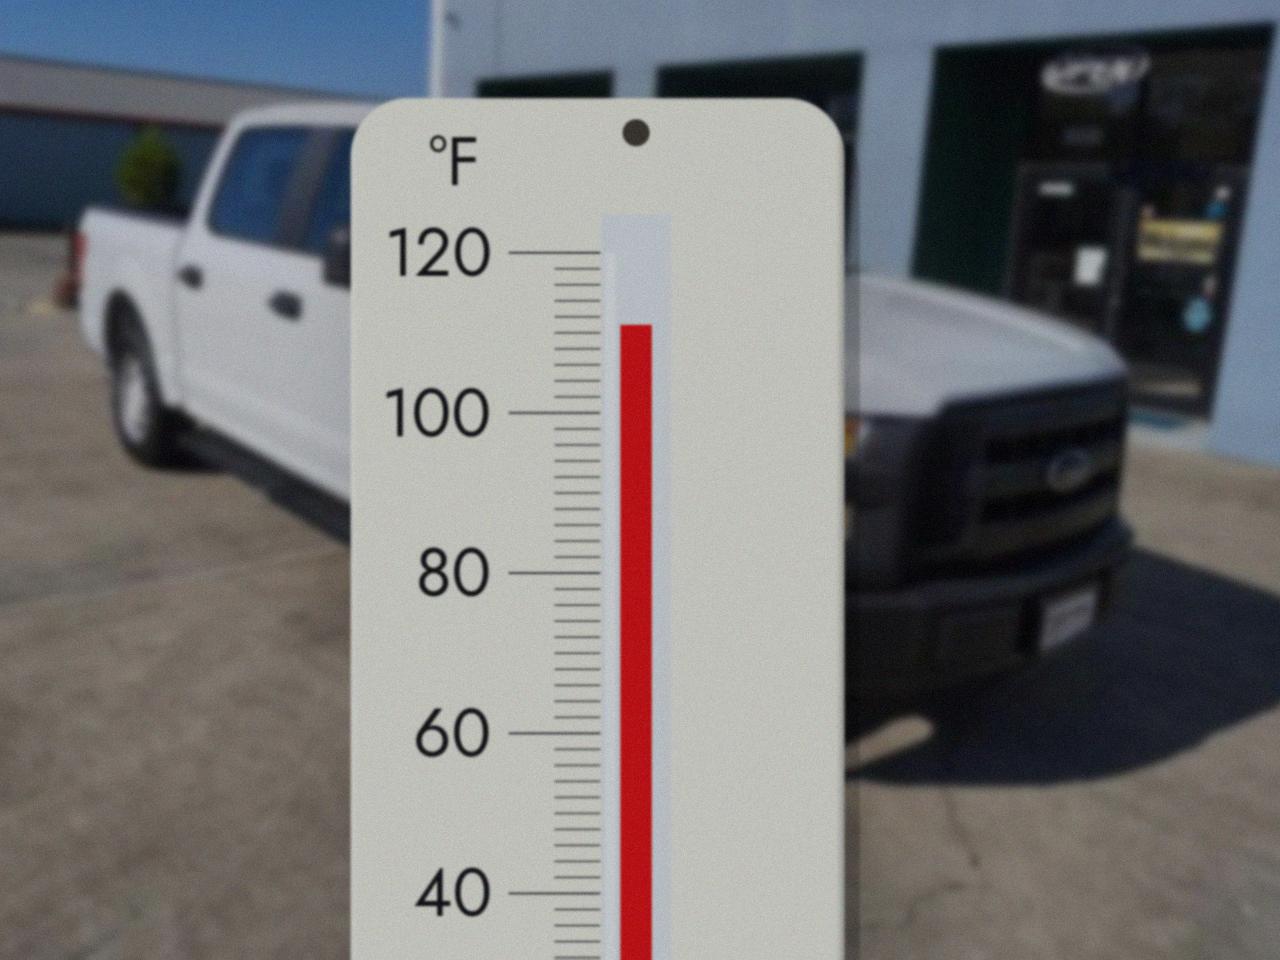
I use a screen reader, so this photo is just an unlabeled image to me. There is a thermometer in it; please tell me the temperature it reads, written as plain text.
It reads 111 °F
